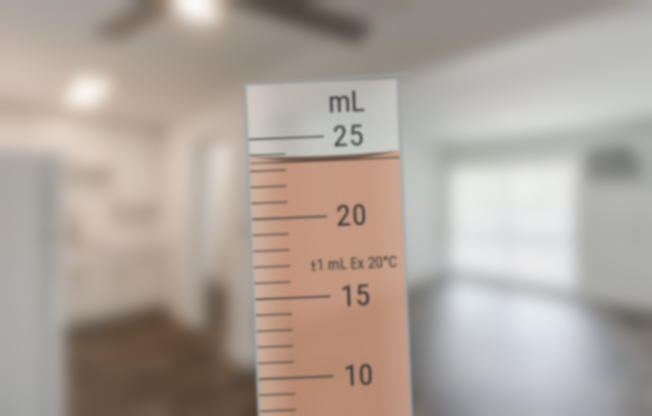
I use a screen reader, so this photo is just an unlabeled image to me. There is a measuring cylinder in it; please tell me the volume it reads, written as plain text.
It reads 23.5 mL
